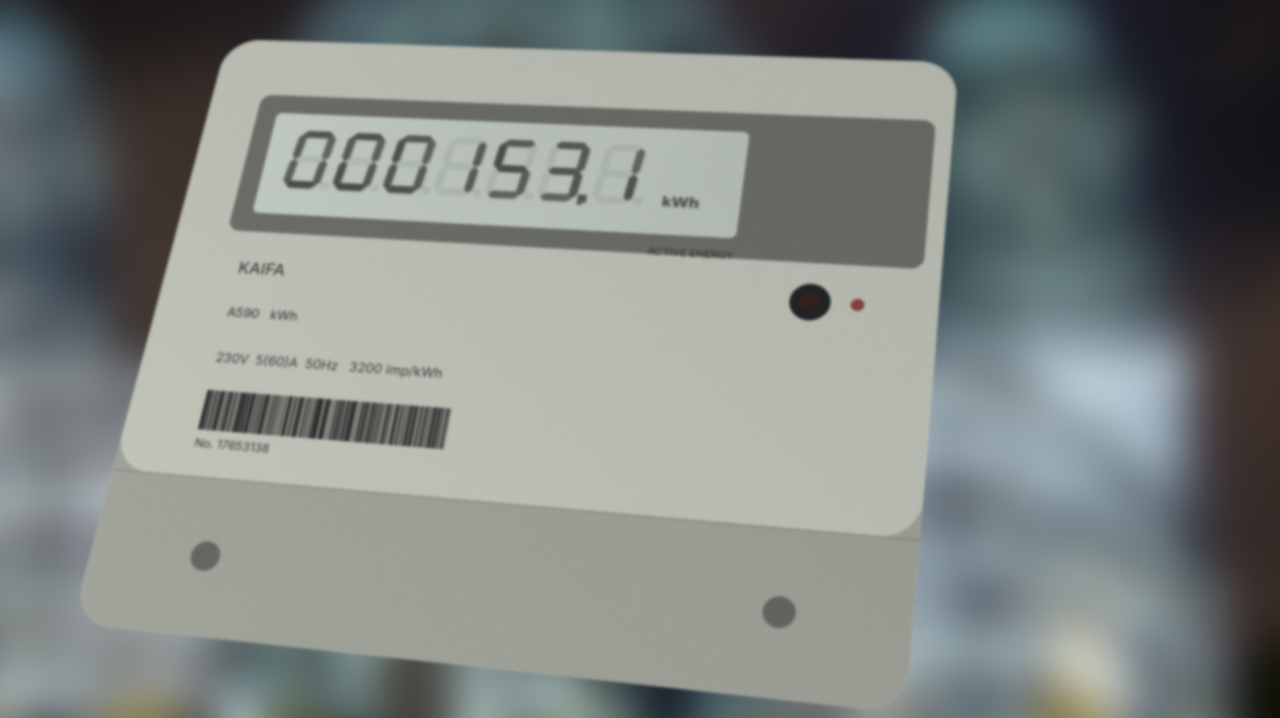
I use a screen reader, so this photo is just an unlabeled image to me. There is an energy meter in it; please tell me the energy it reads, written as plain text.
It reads 153.1 kWh
